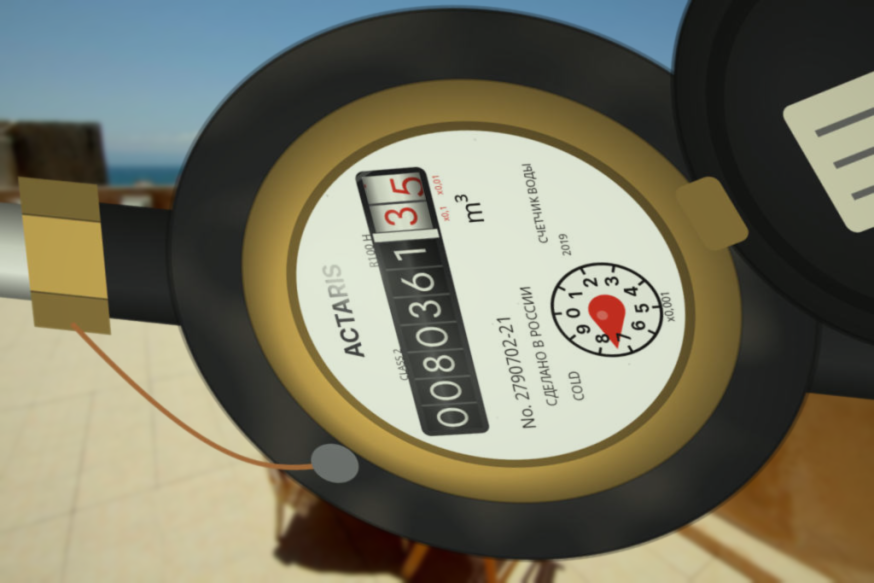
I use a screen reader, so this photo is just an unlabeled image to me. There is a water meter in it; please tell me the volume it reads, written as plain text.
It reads 80361.347 m³
